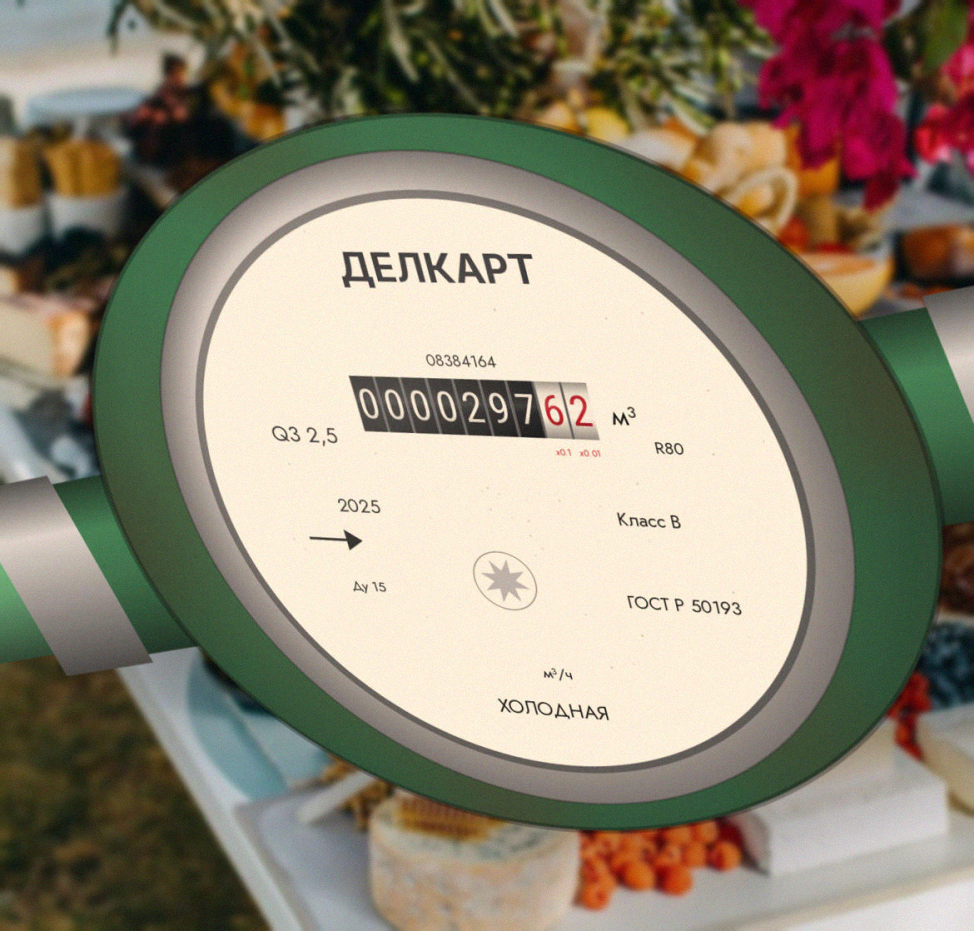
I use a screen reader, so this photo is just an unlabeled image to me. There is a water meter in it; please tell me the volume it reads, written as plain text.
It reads 297.62 m³
